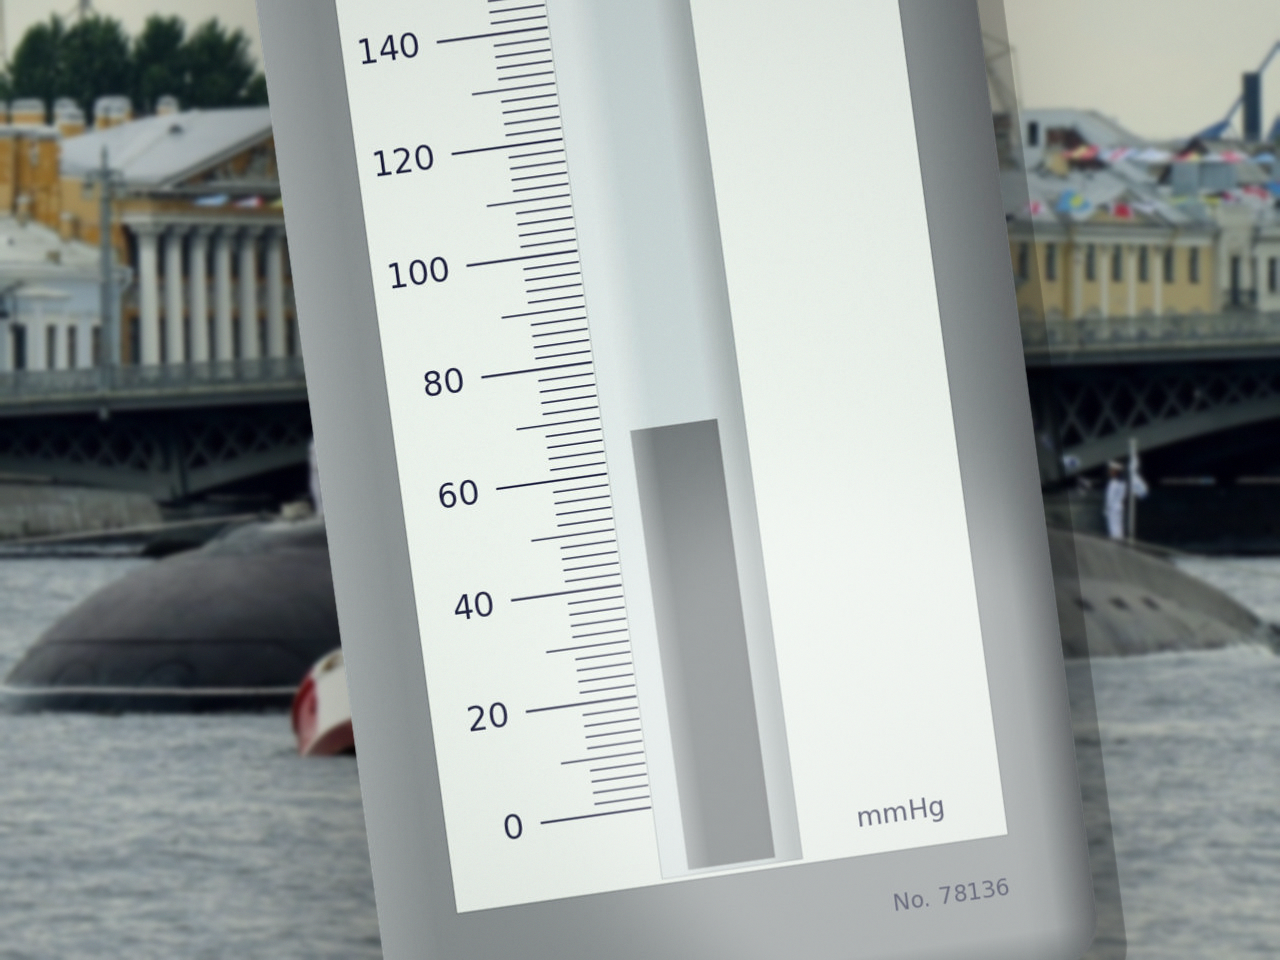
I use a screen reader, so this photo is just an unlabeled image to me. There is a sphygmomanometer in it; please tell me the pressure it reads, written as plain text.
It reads 67 mmHg
